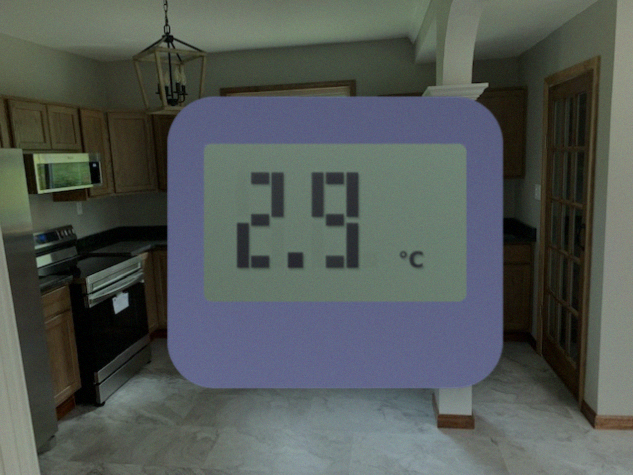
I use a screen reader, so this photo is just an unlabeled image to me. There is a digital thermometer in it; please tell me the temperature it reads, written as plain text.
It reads 2.9 °C
